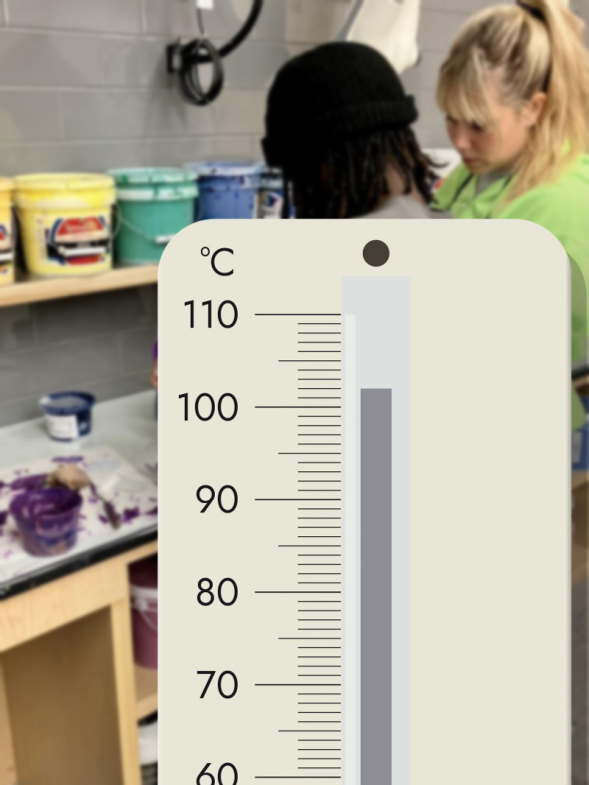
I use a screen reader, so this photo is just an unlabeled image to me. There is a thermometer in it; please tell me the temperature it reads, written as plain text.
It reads 102 °C
